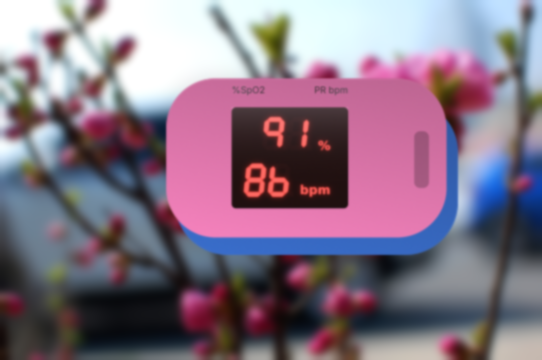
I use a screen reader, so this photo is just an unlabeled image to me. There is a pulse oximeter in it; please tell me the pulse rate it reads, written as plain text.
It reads 86 bpm
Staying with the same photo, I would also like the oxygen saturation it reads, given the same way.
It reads 91 %
